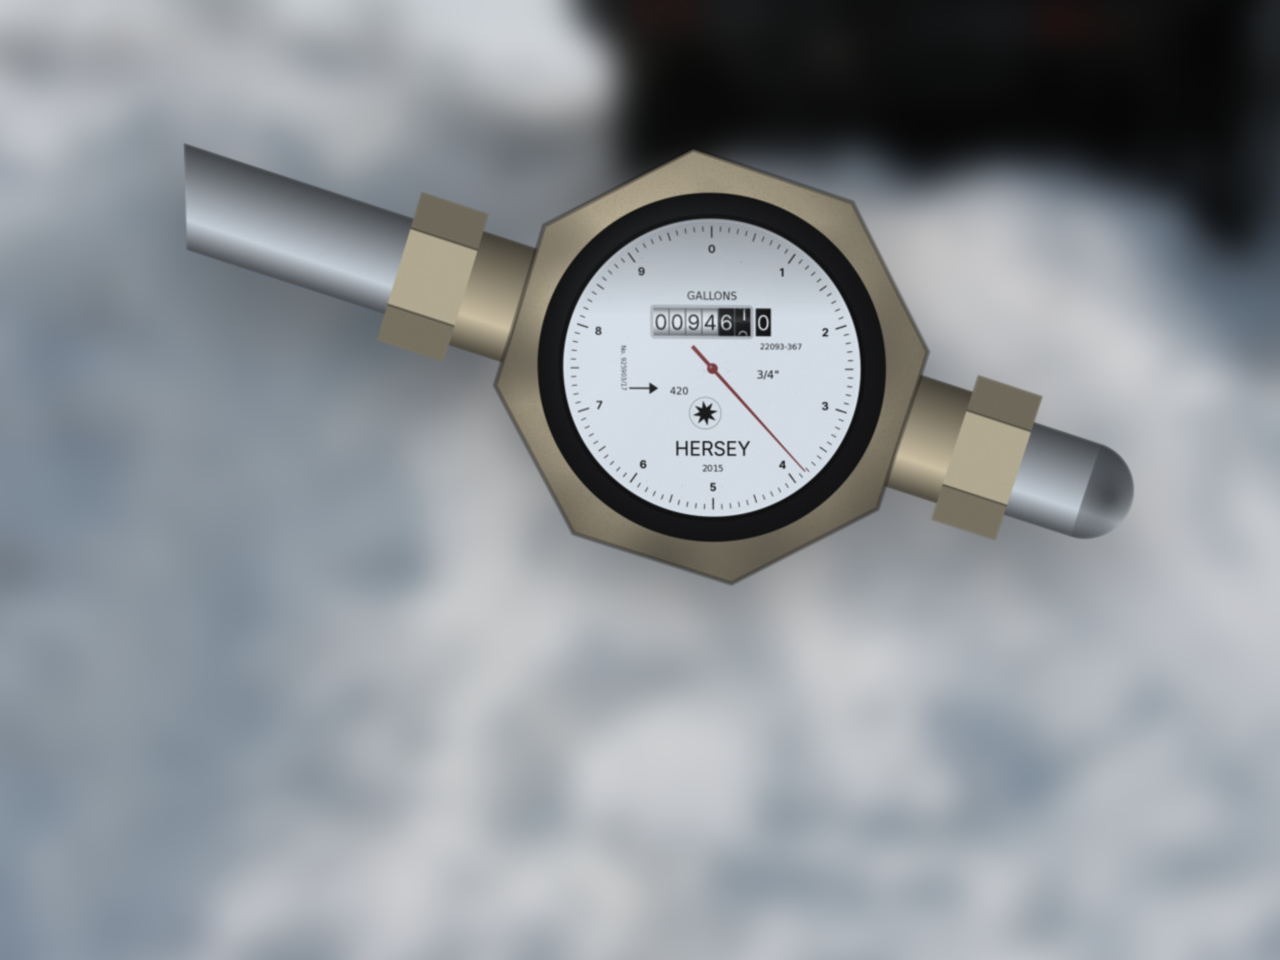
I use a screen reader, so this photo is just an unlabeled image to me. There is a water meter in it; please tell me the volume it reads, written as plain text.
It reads 94613.8 gal
